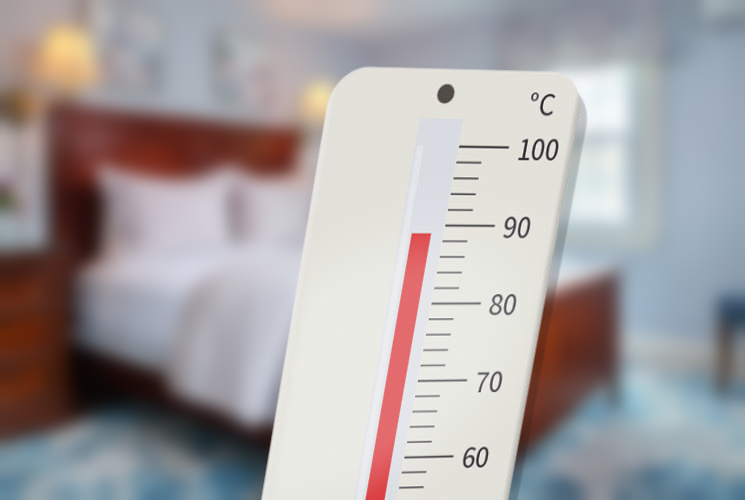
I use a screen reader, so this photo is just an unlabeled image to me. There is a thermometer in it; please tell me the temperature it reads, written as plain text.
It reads 89 °C
